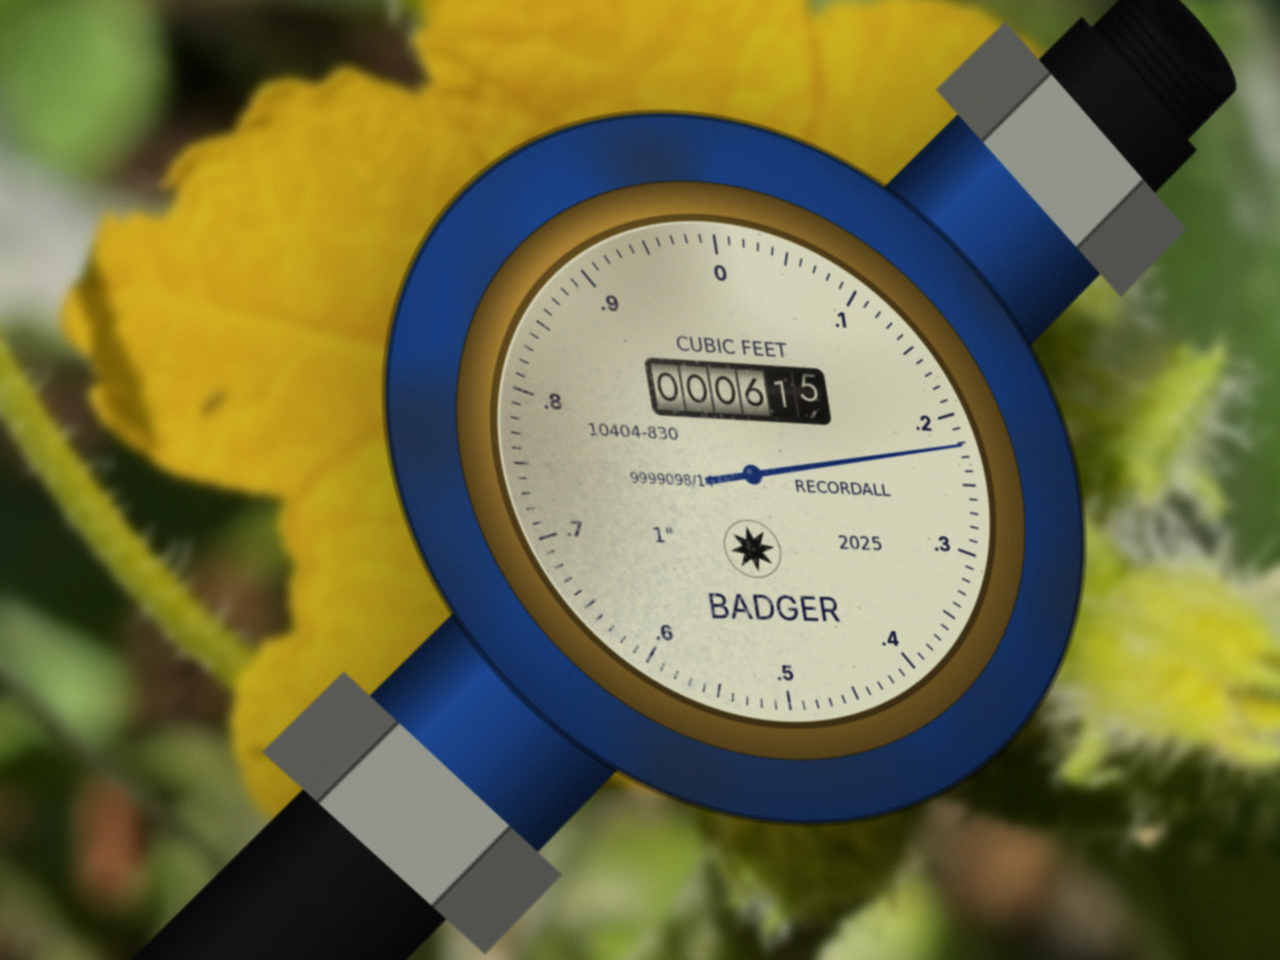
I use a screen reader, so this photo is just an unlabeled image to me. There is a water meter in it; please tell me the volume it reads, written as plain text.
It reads 615.22 ft³
